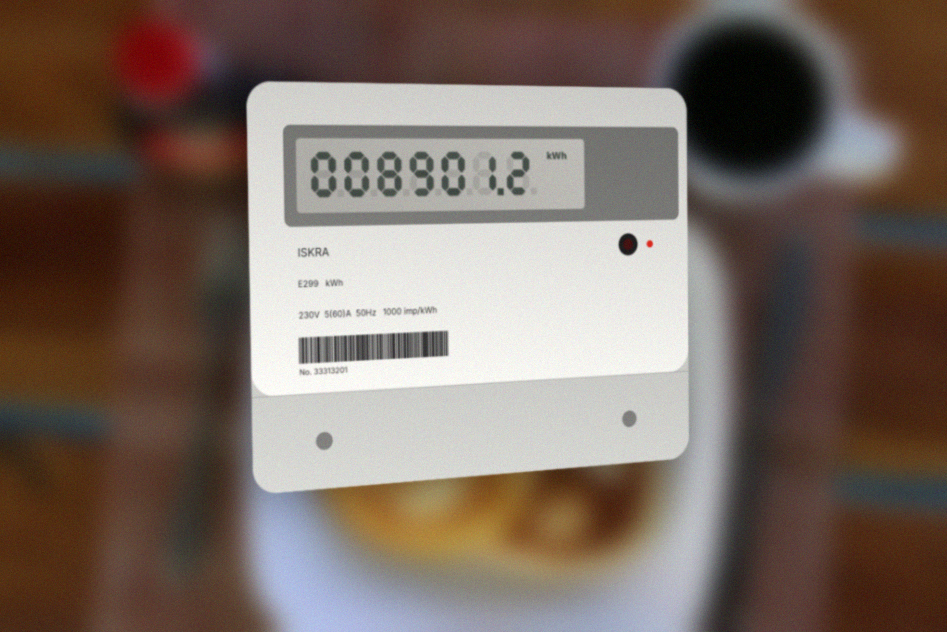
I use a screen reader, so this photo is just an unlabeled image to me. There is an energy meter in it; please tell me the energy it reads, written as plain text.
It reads 8901.2 kWh
